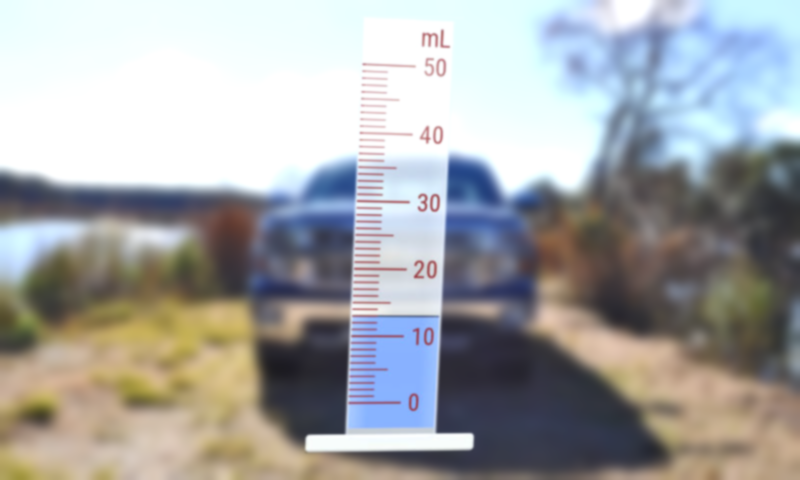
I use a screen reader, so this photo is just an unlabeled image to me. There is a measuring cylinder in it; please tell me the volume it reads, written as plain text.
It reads 13 mL
